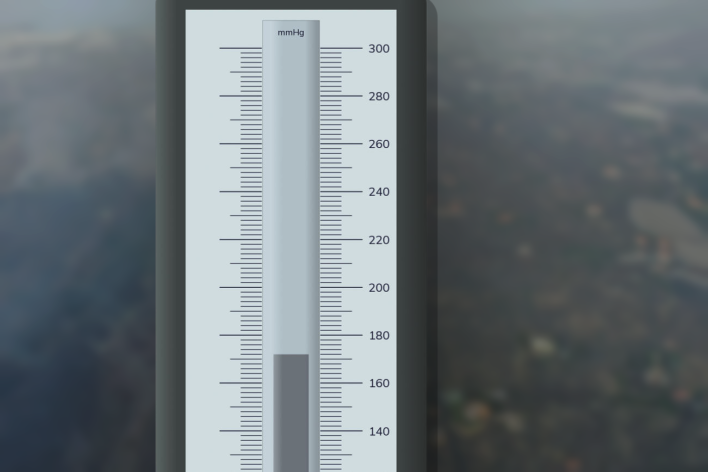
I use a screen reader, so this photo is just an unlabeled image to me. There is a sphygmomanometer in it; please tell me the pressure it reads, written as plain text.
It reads 172 mmHg
